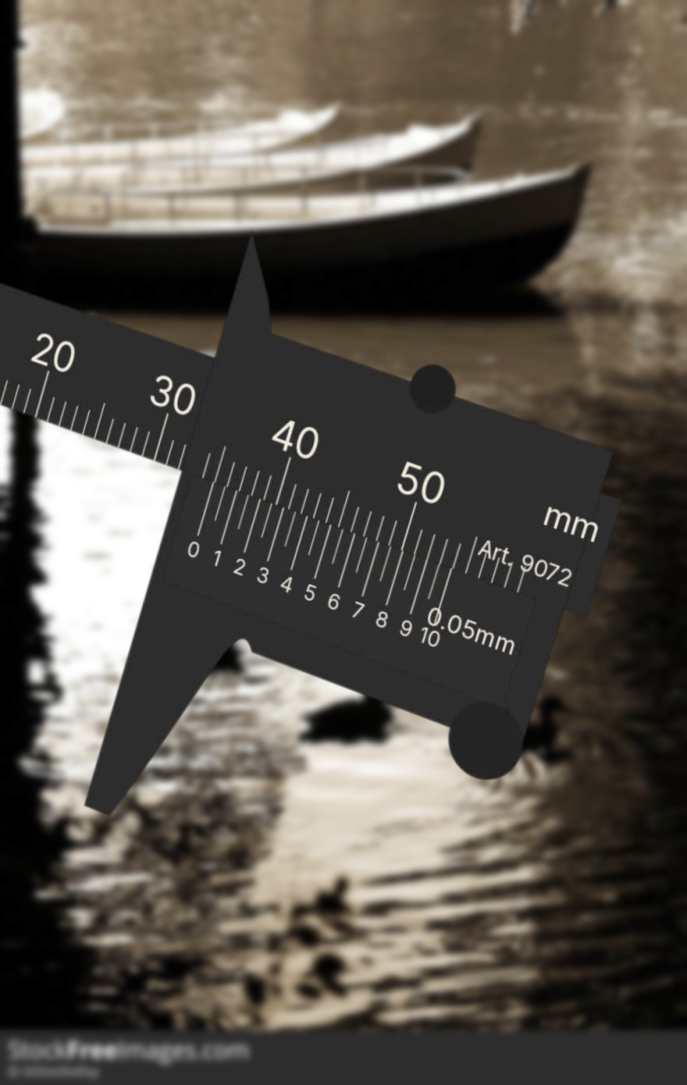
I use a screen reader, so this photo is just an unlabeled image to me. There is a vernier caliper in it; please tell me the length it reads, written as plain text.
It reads 34.9 mm
